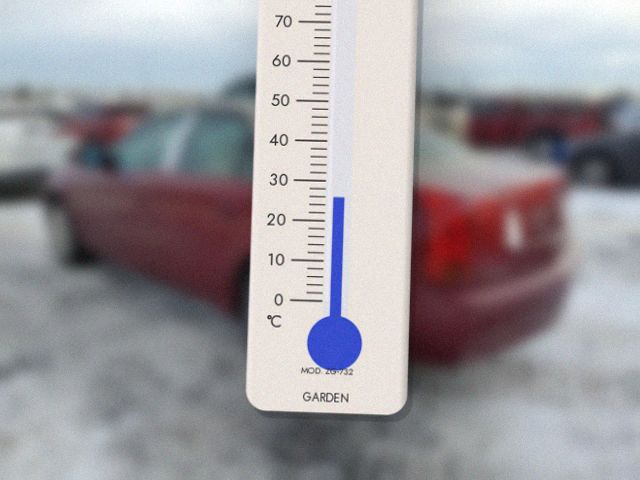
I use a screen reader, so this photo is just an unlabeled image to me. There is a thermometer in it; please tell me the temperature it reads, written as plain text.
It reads 26 °C
